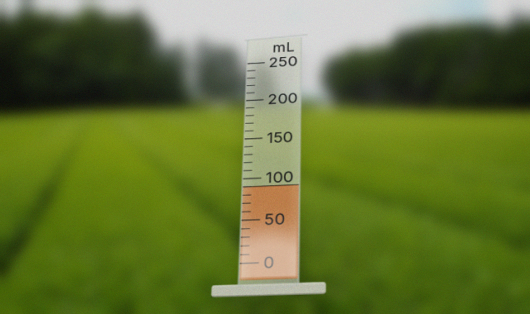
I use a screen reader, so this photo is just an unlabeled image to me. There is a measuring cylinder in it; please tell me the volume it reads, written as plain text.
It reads 90 mL
